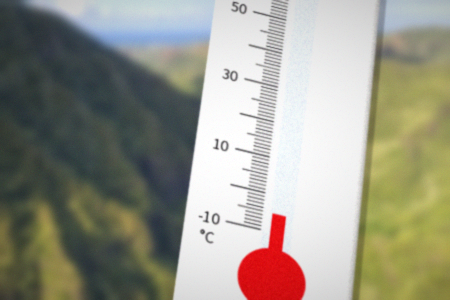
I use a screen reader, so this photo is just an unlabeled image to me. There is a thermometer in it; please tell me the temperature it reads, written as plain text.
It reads -5 °C
